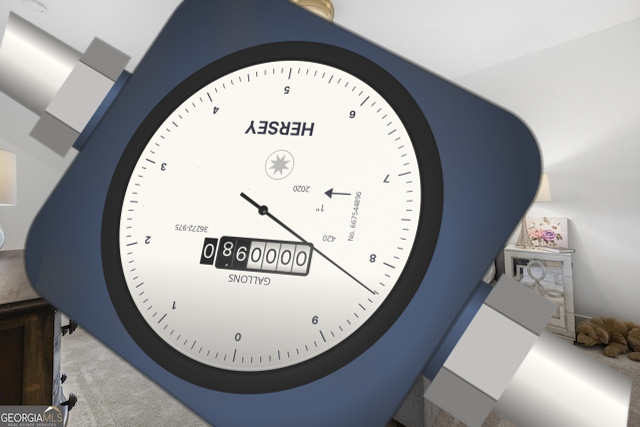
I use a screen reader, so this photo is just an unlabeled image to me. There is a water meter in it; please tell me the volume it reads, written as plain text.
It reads 978.3 gal
